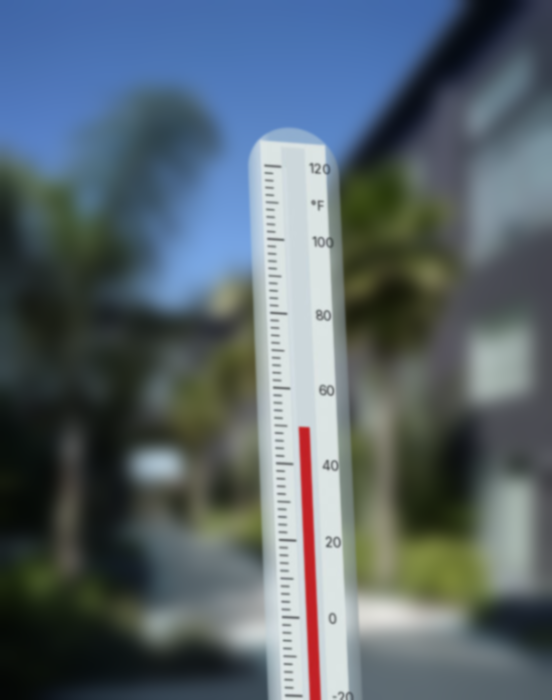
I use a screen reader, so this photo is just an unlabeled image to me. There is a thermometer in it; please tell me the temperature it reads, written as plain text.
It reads 50 °F
